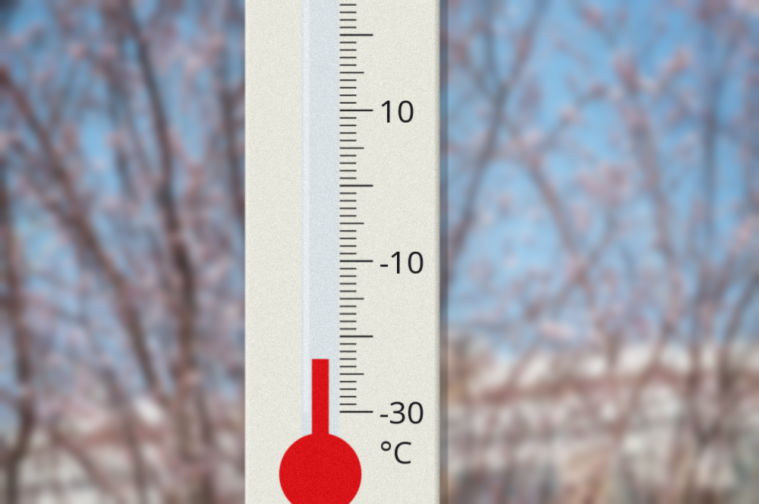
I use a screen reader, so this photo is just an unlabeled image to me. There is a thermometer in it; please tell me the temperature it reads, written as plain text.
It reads -23 °C
